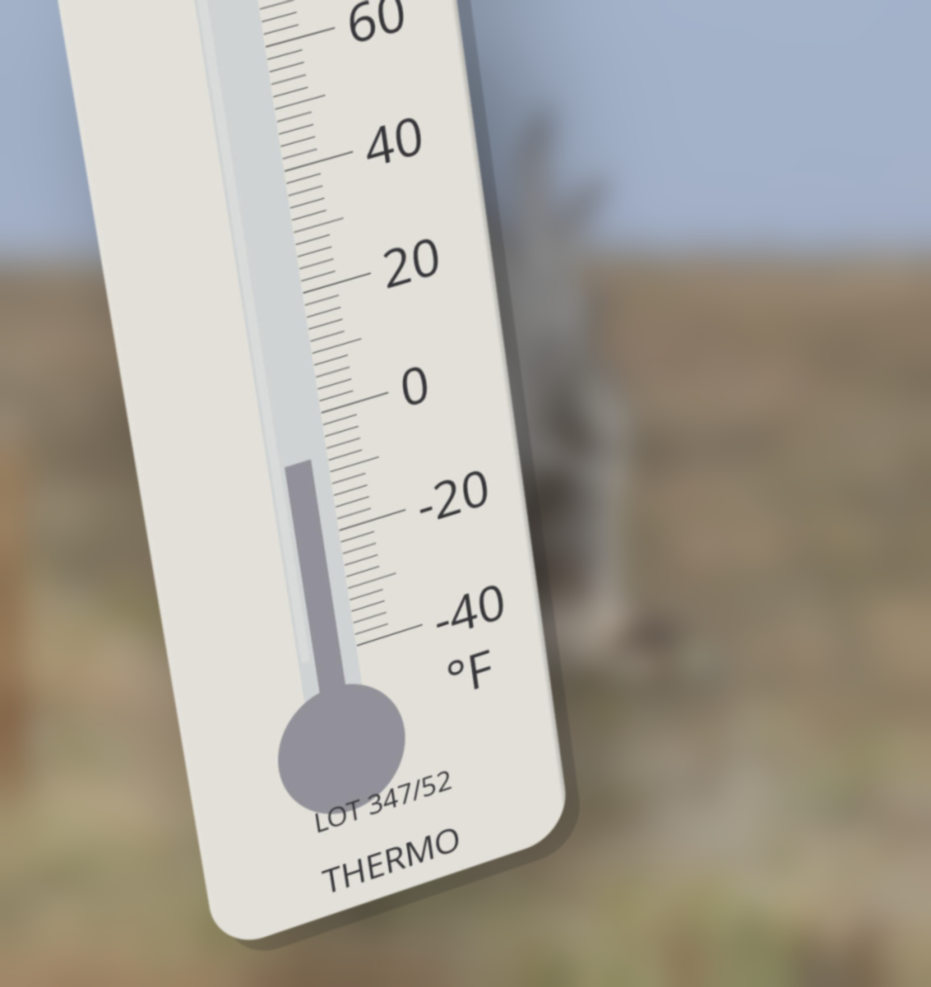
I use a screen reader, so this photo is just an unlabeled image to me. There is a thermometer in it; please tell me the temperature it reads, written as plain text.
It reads -7 °F
